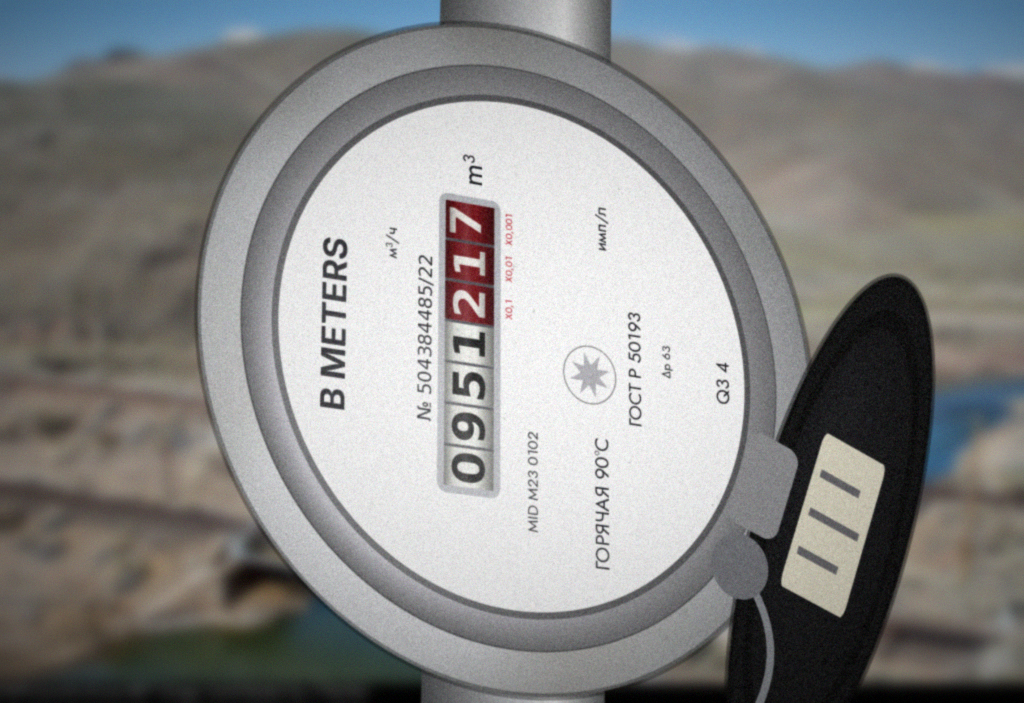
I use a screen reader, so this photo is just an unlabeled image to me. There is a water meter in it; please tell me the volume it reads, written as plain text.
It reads 951.217 m³
